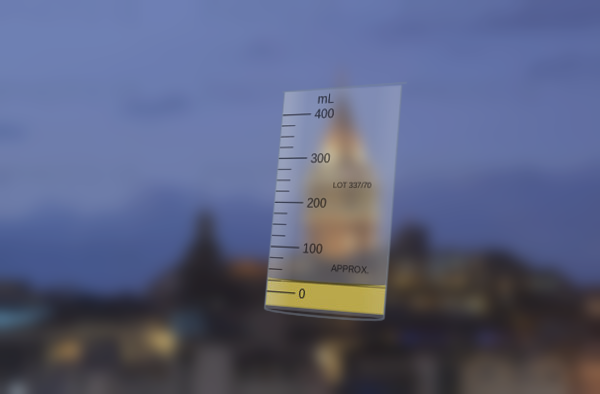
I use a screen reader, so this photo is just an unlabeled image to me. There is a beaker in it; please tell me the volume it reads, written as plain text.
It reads 25 mL
